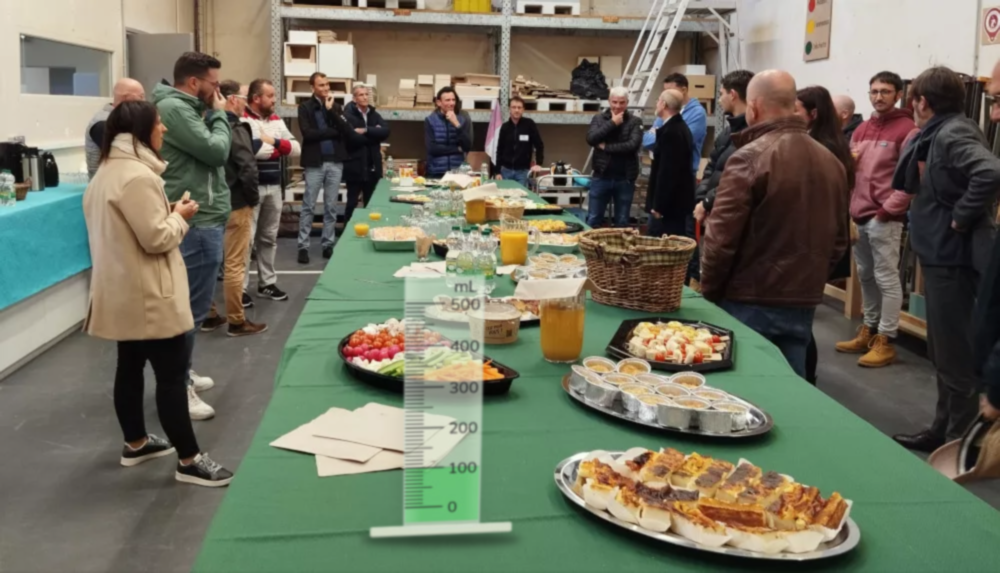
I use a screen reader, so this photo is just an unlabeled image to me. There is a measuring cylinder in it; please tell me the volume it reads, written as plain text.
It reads 100 mL
